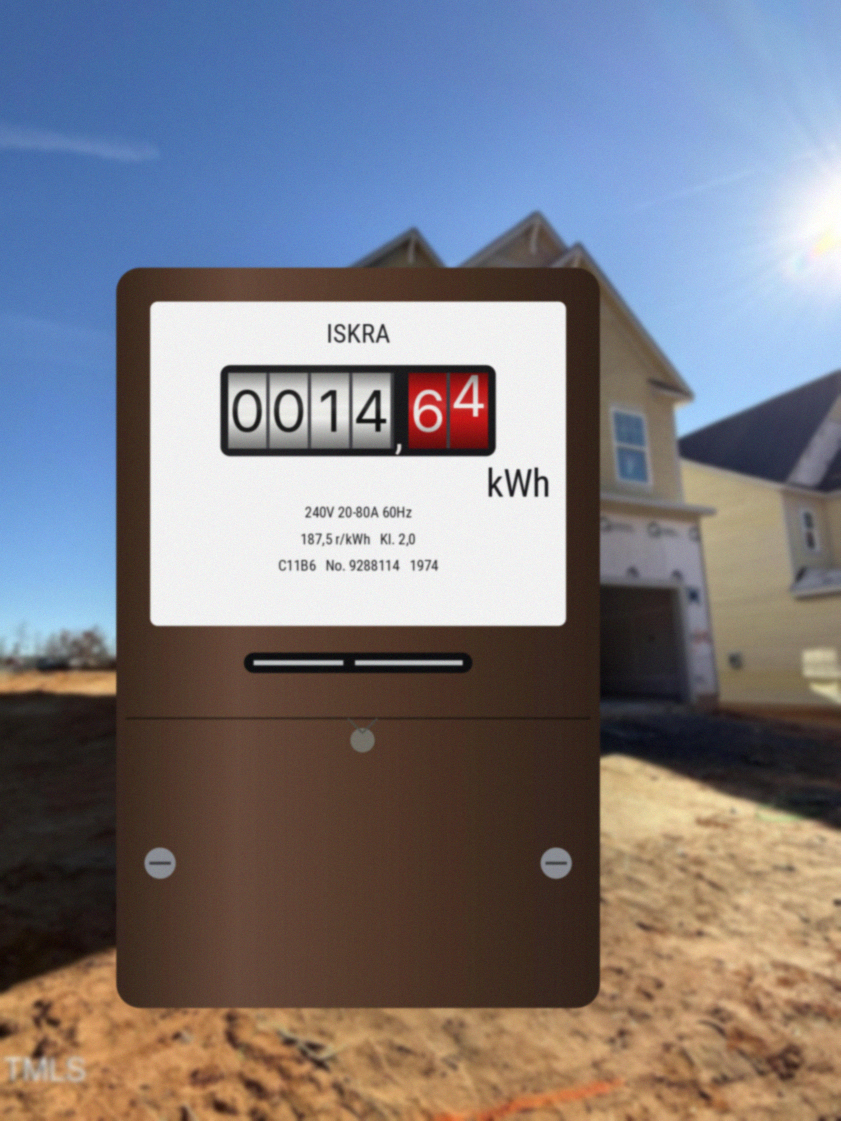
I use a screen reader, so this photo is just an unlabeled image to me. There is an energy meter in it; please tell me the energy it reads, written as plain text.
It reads 14.64 kWh
